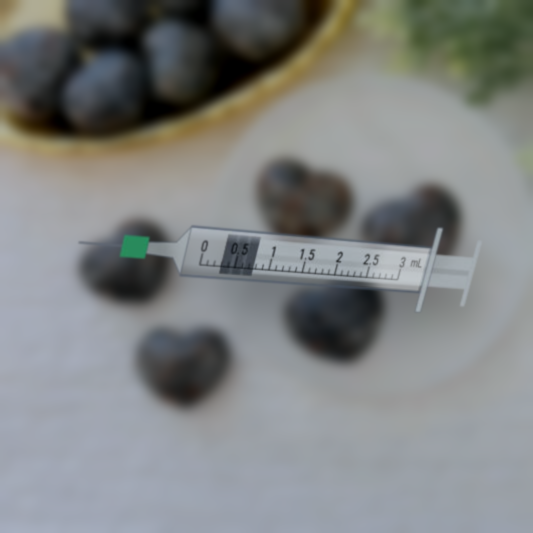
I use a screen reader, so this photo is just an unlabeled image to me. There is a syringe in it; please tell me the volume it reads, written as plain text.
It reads 0.3 mL
